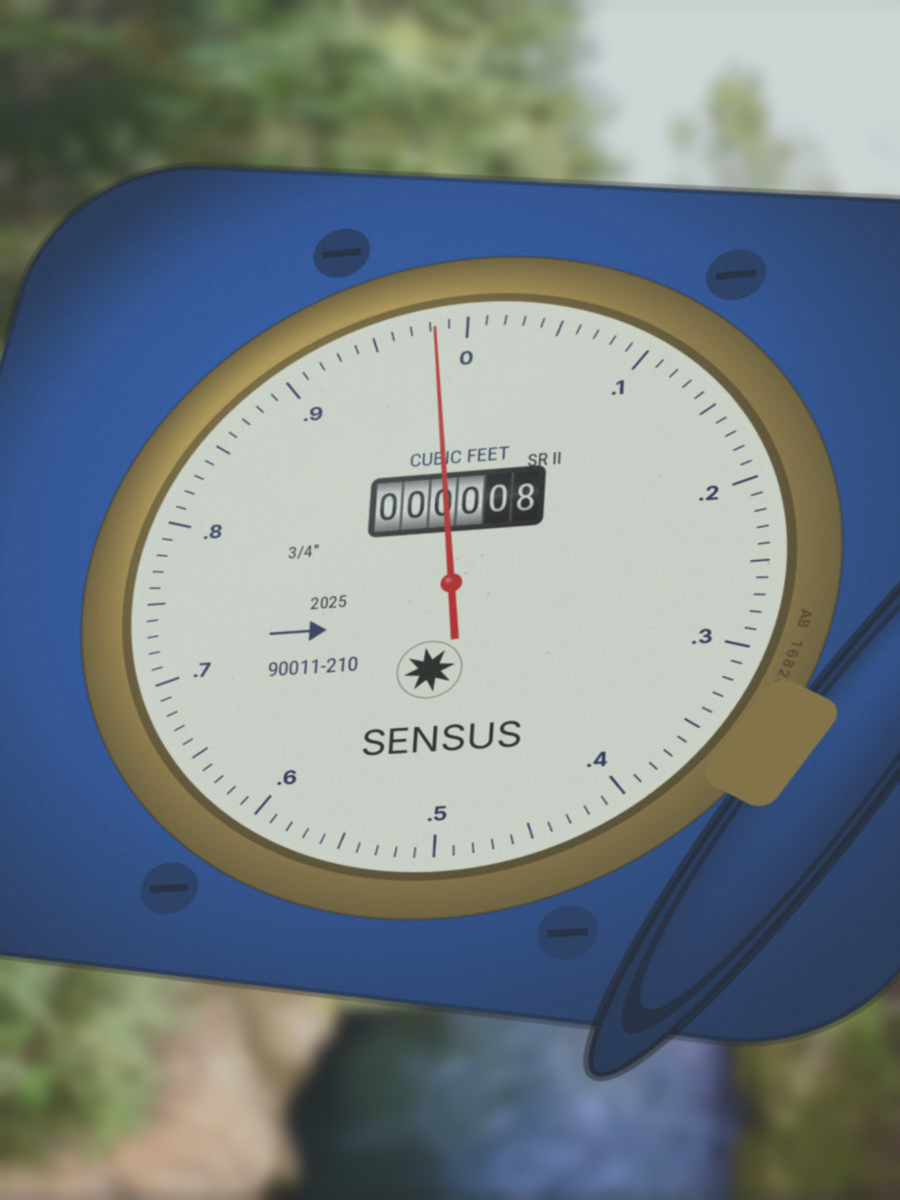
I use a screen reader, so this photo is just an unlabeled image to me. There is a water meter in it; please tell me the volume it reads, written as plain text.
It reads 7.98 ft³
